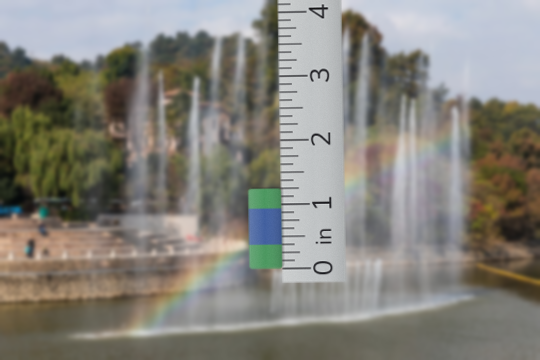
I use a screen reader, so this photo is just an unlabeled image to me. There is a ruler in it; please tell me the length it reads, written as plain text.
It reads 1.25 in
